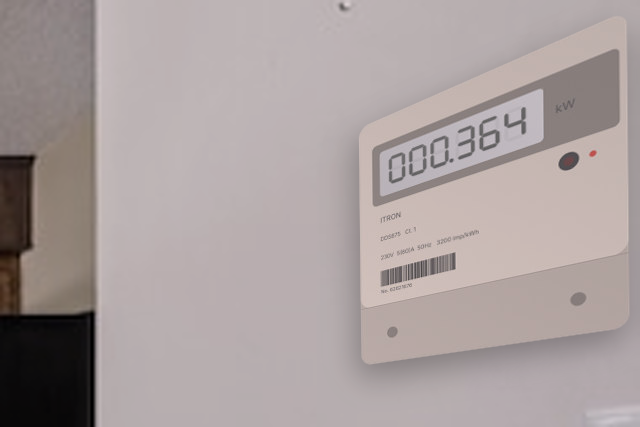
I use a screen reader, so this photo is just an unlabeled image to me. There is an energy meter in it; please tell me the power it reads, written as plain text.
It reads 0.364 kW
